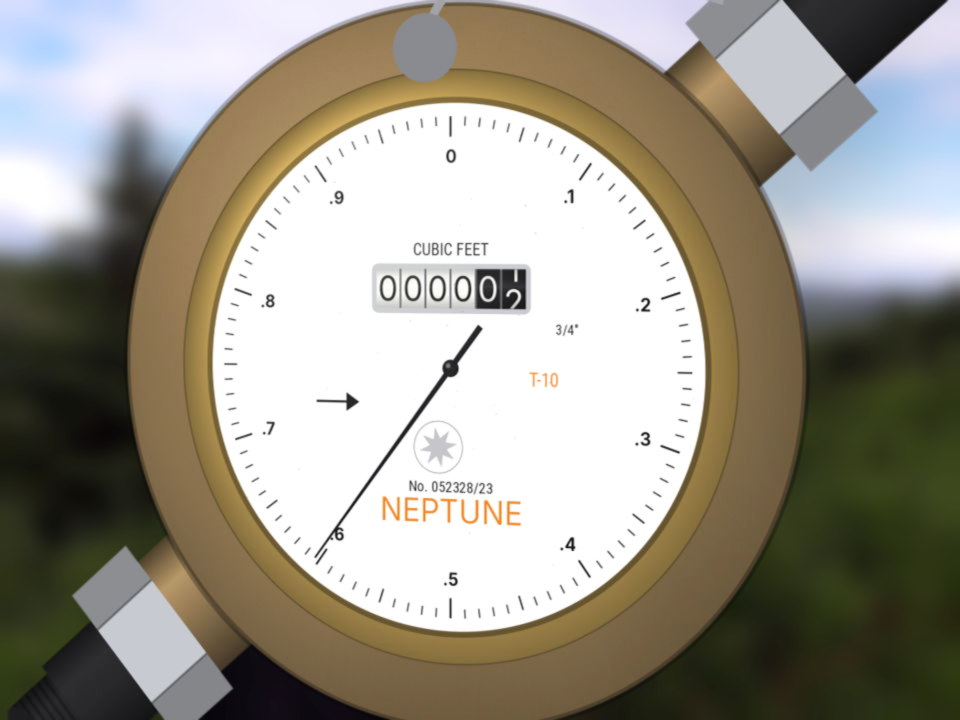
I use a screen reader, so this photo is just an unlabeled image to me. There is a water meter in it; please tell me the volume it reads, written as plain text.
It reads 1.60 ft³
